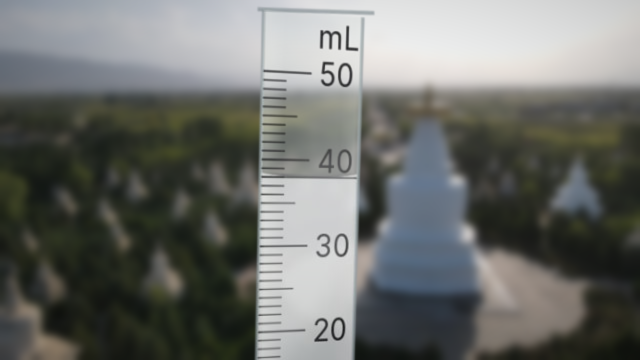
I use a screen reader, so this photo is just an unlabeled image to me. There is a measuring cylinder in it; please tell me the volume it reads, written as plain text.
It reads 38 mL
